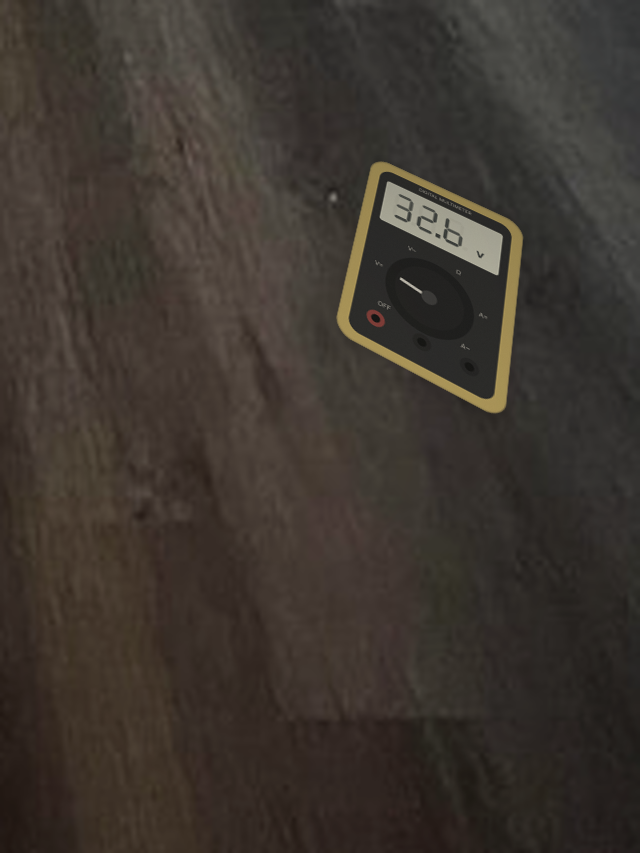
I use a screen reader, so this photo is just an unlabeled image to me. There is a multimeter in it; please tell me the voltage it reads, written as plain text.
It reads 32.6 V
